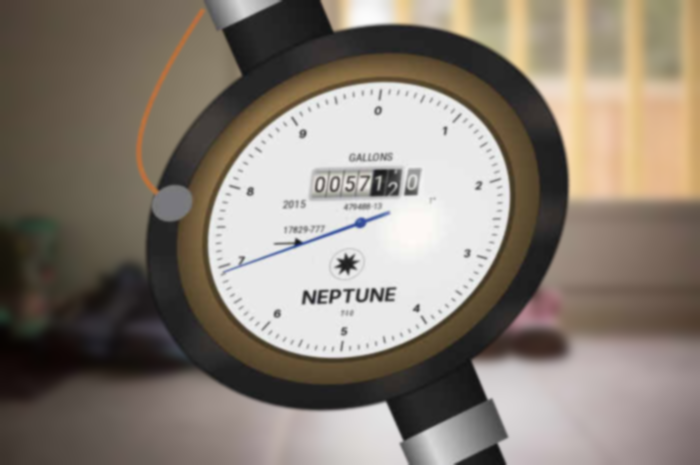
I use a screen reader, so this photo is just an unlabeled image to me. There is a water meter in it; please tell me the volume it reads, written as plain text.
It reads 57116.9 gal
